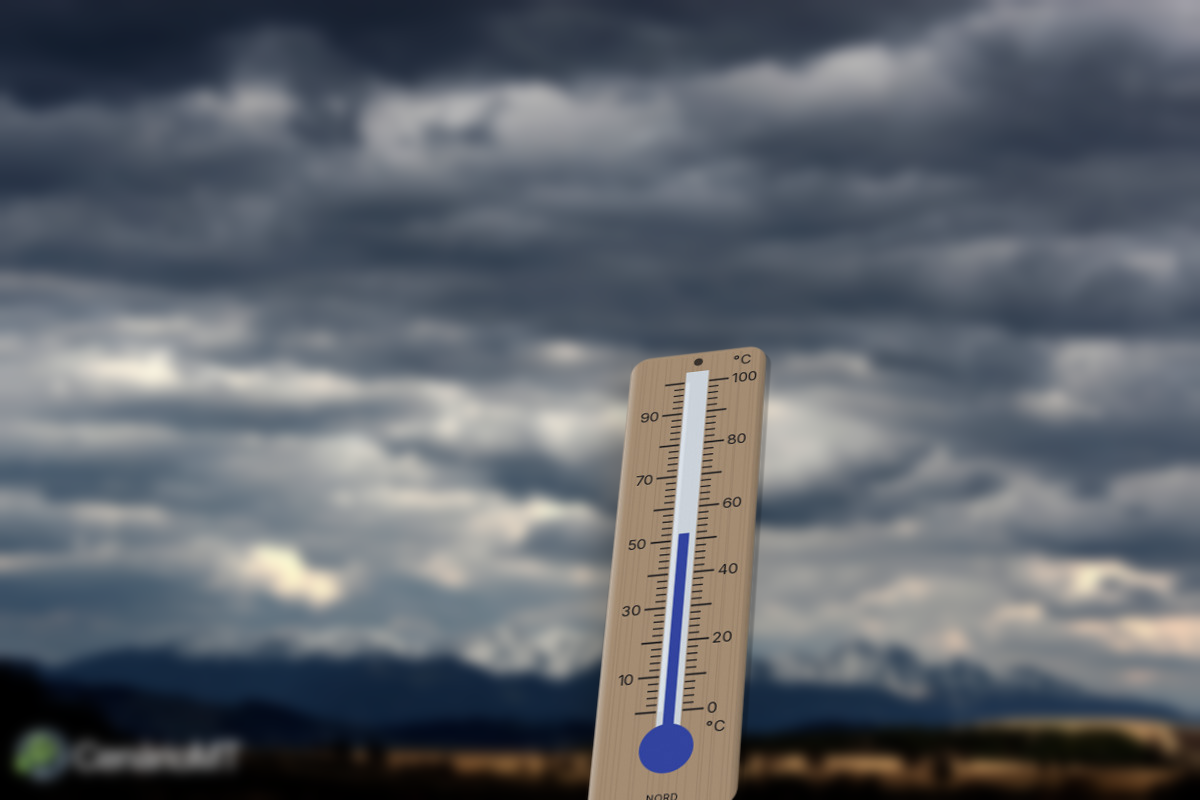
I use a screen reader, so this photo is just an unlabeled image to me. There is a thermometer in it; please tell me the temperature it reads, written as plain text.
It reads 52 °C
